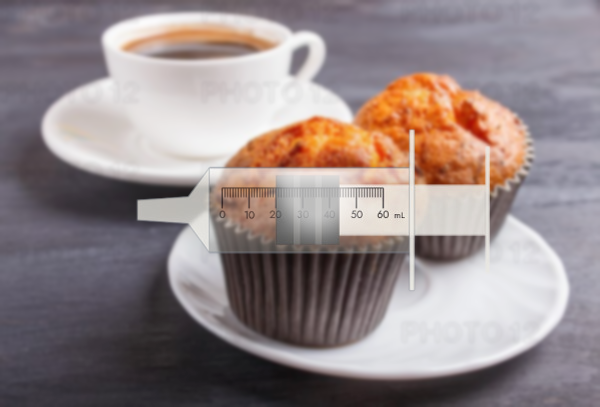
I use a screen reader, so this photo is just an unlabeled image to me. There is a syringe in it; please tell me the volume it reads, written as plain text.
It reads 20 mL
